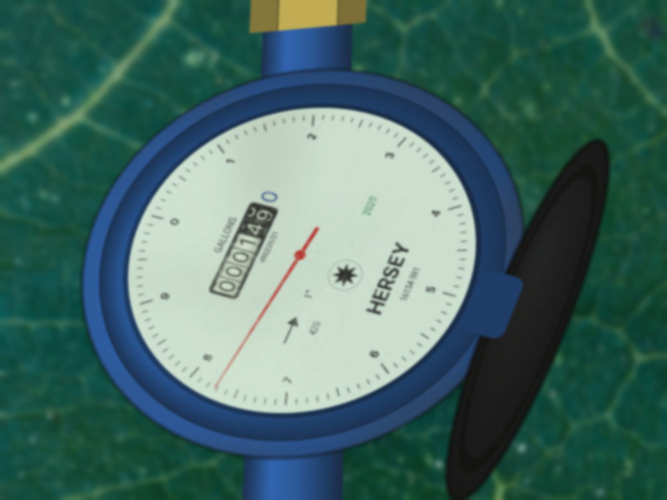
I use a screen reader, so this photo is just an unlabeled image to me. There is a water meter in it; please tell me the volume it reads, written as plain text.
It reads 1487.7 gal
